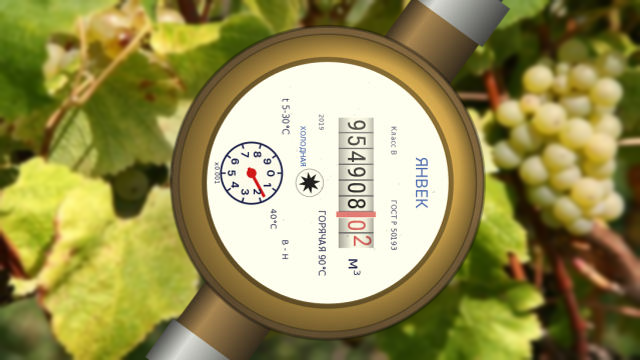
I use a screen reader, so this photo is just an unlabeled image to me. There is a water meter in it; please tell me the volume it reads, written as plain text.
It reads 954908.021 m³
